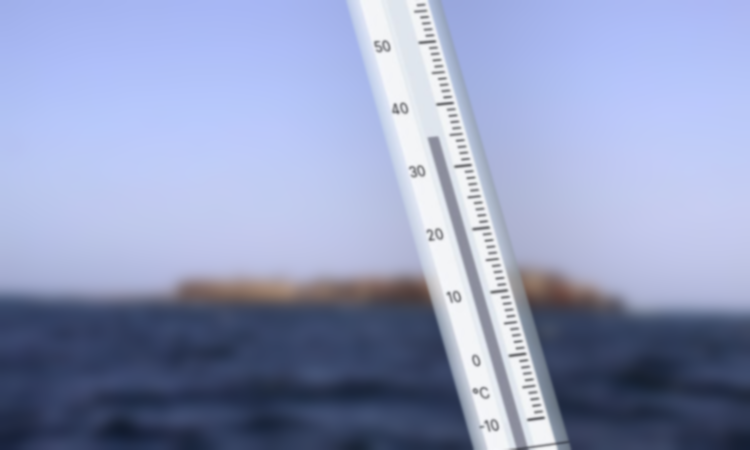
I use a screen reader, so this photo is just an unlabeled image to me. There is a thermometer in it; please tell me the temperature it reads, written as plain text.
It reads 35 °C
